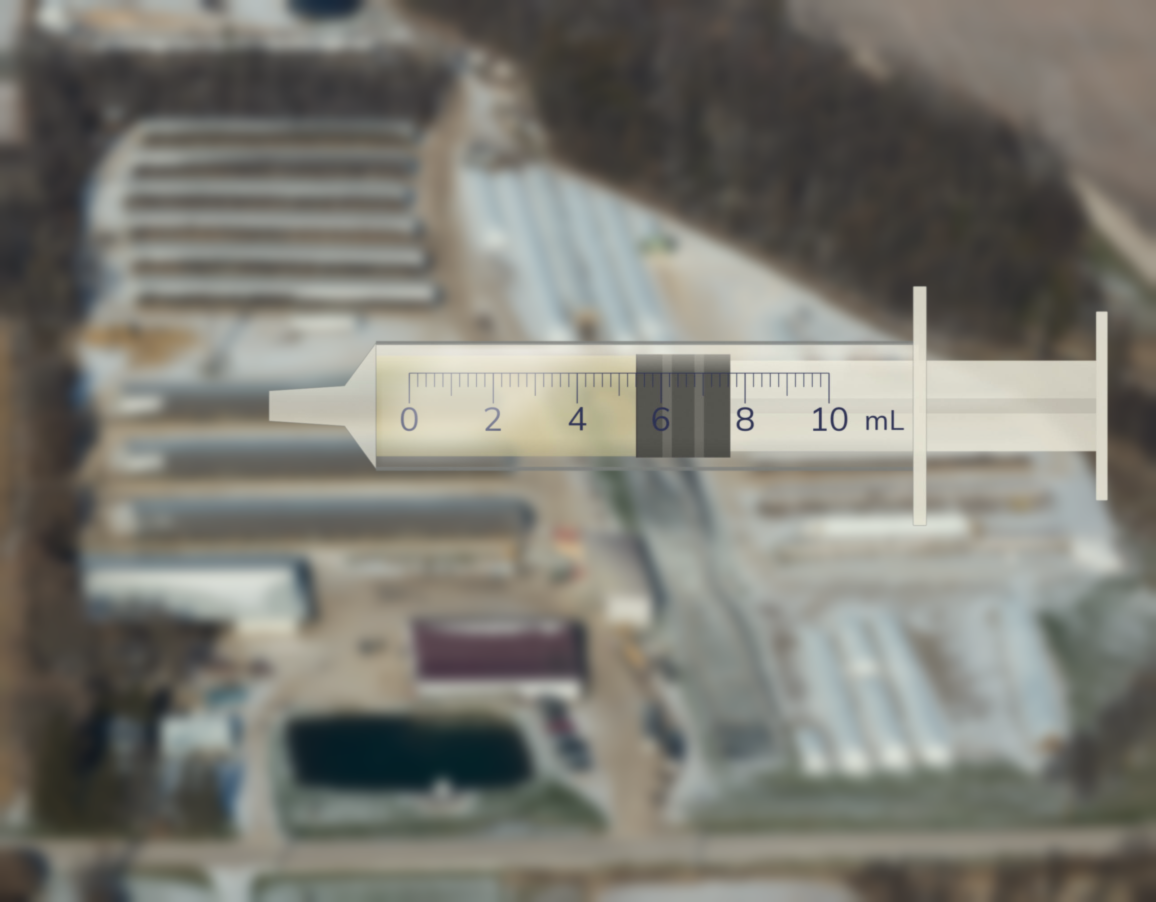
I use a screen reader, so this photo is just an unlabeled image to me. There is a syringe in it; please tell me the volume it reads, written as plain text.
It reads 5.4 mL
